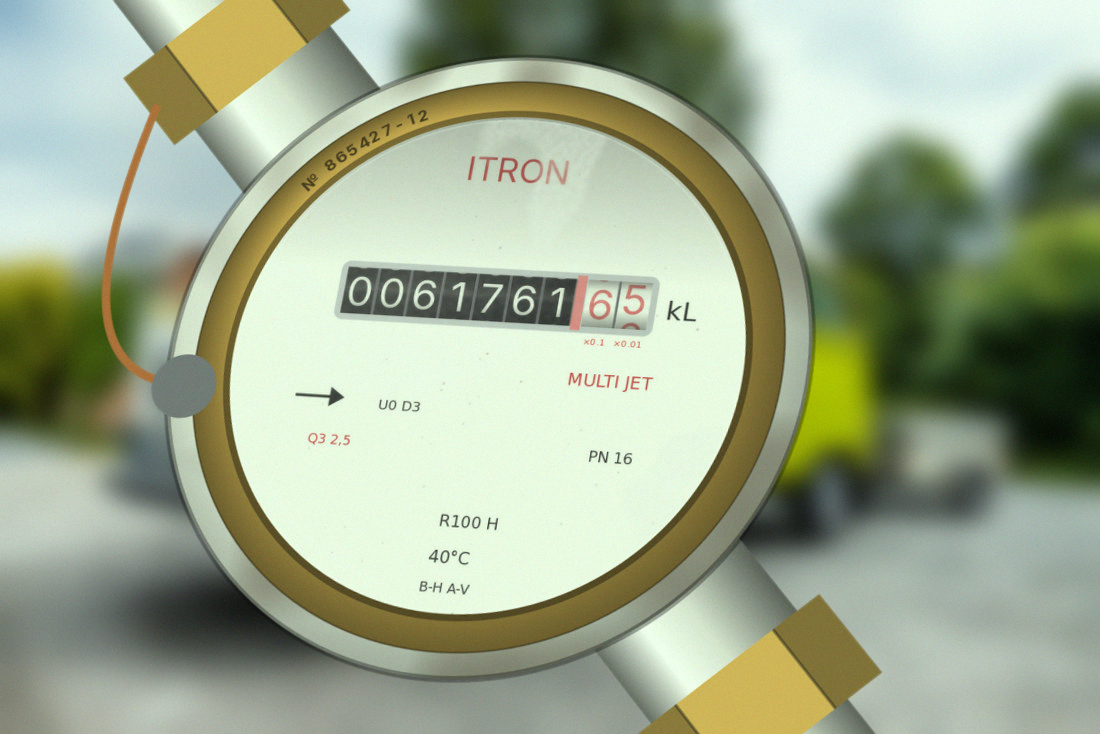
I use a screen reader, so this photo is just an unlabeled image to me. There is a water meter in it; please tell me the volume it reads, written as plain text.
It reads 61761.65 kL
